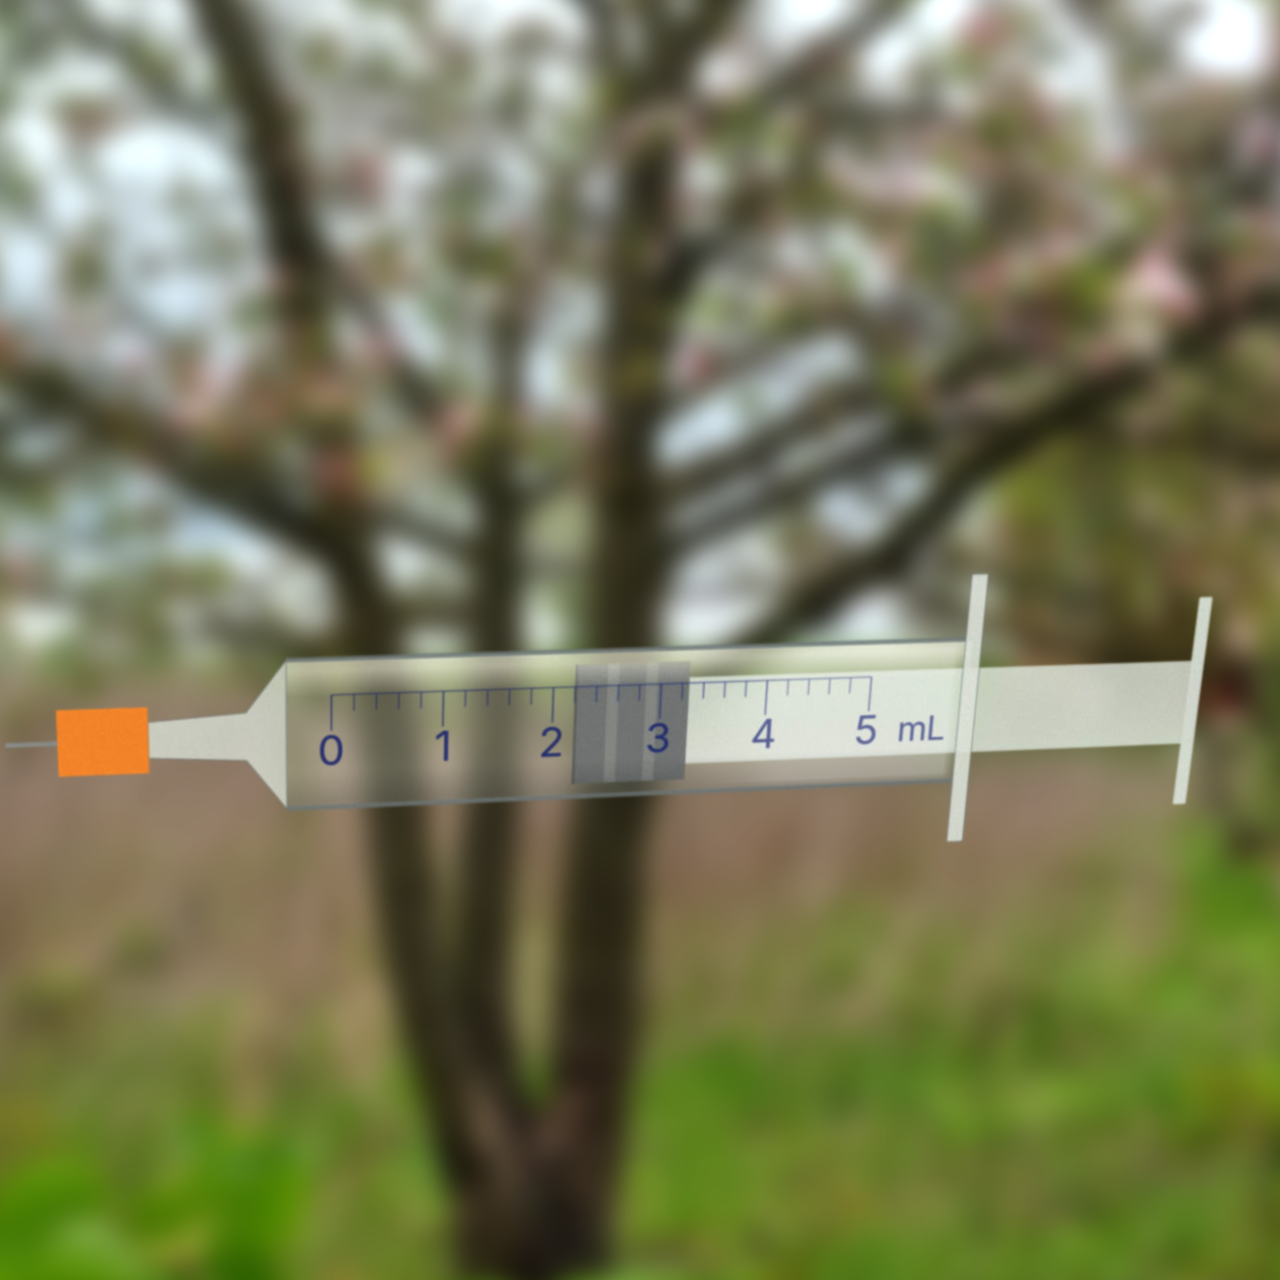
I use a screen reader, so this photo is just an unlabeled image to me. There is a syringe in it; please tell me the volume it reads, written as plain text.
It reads 2.2 mL
